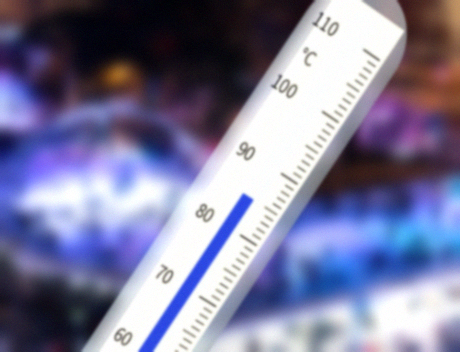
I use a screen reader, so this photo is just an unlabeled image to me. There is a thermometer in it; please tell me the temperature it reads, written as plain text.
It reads 85 °C
